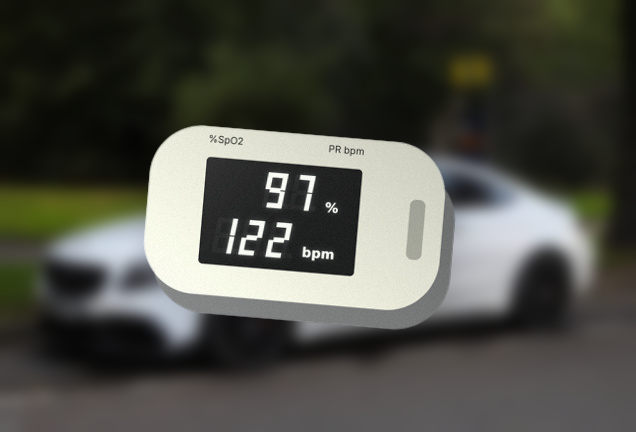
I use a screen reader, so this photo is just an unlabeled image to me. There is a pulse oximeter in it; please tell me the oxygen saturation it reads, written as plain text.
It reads 97 %
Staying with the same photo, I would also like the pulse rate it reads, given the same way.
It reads 122 bpm
